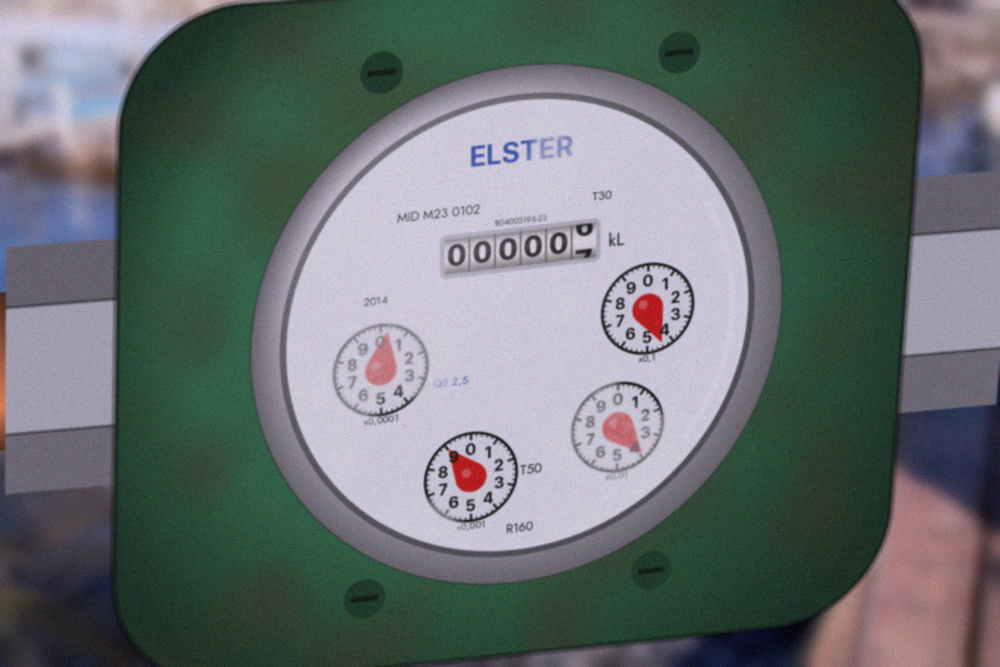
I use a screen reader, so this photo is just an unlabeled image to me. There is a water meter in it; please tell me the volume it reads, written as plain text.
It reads 6.4390 kL
